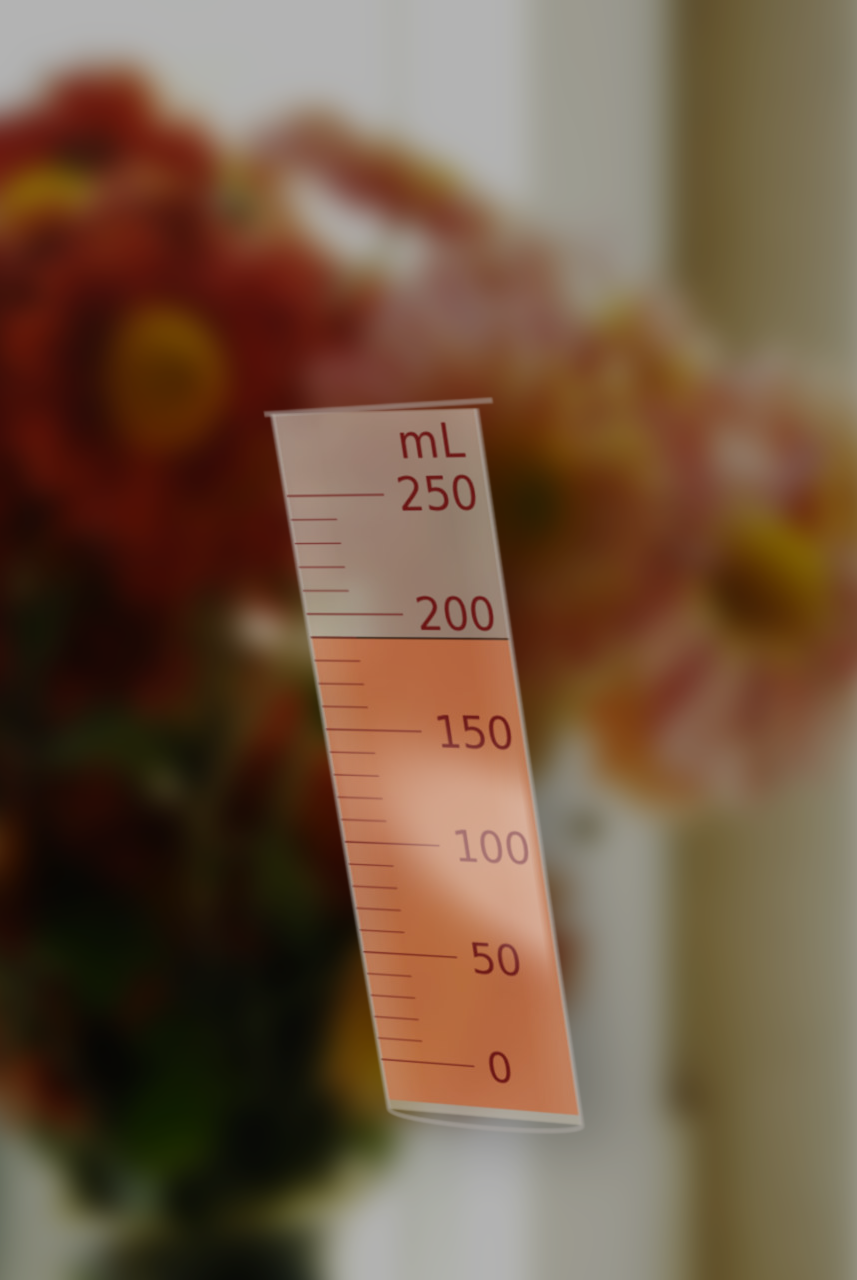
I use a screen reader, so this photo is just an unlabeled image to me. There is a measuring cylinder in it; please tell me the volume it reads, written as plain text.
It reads 190 mL
